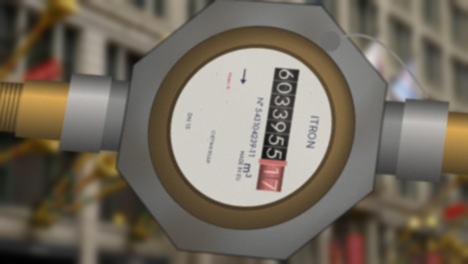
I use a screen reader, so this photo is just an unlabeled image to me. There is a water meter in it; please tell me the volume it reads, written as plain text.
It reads 6033955.17 m³
